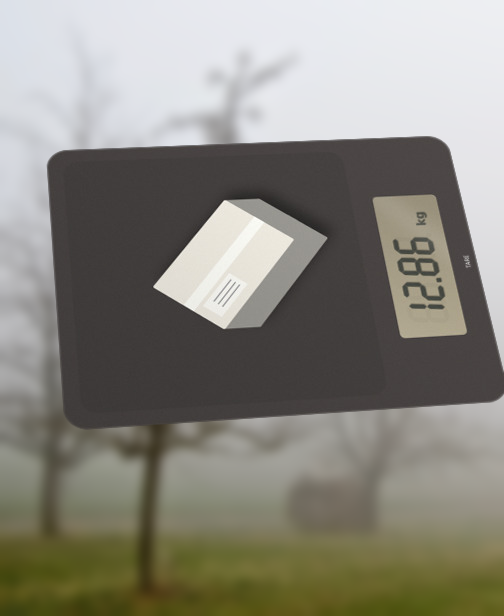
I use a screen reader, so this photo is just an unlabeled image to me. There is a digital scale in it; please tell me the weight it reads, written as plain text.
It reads 12.86 kg
